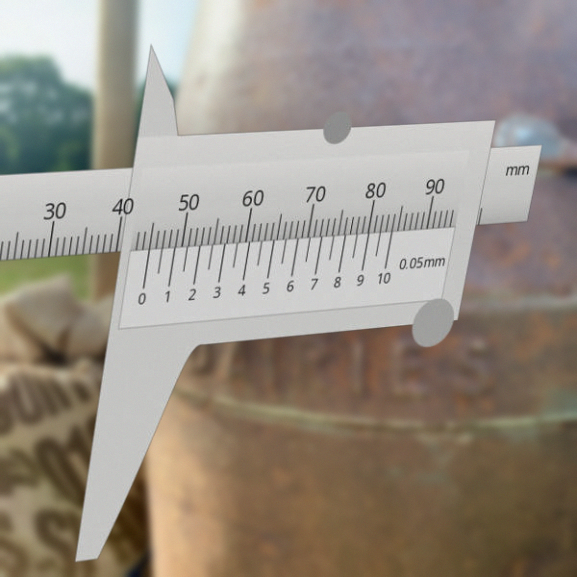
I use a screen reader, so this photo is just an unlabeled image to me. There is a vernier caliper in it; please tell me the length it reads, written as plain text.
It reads 45.0 mm
